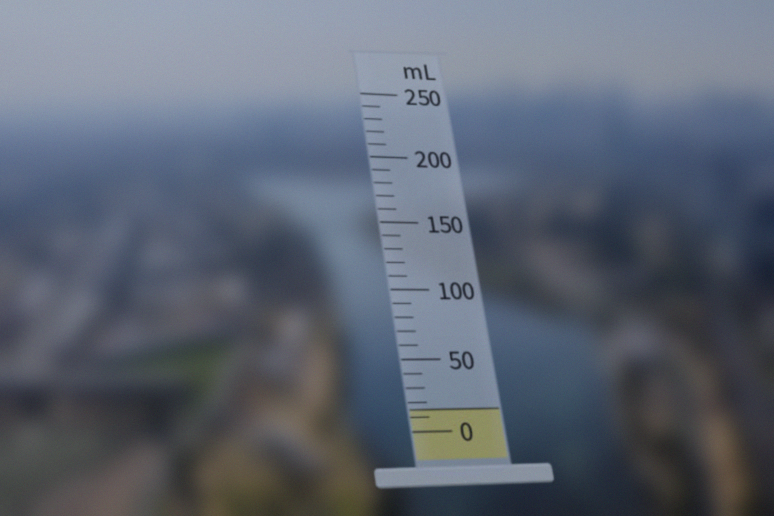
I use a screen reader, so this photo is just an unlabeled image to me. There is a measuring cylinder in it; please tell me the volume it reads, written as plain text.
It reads 15 mL
